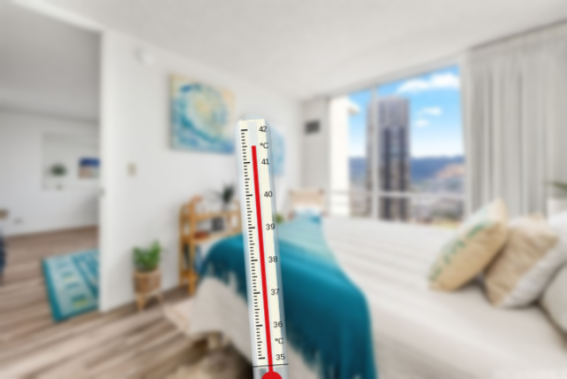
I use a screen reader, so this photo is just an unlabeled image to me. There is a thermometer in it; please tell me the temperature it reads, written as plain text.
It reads 41.5 °C
